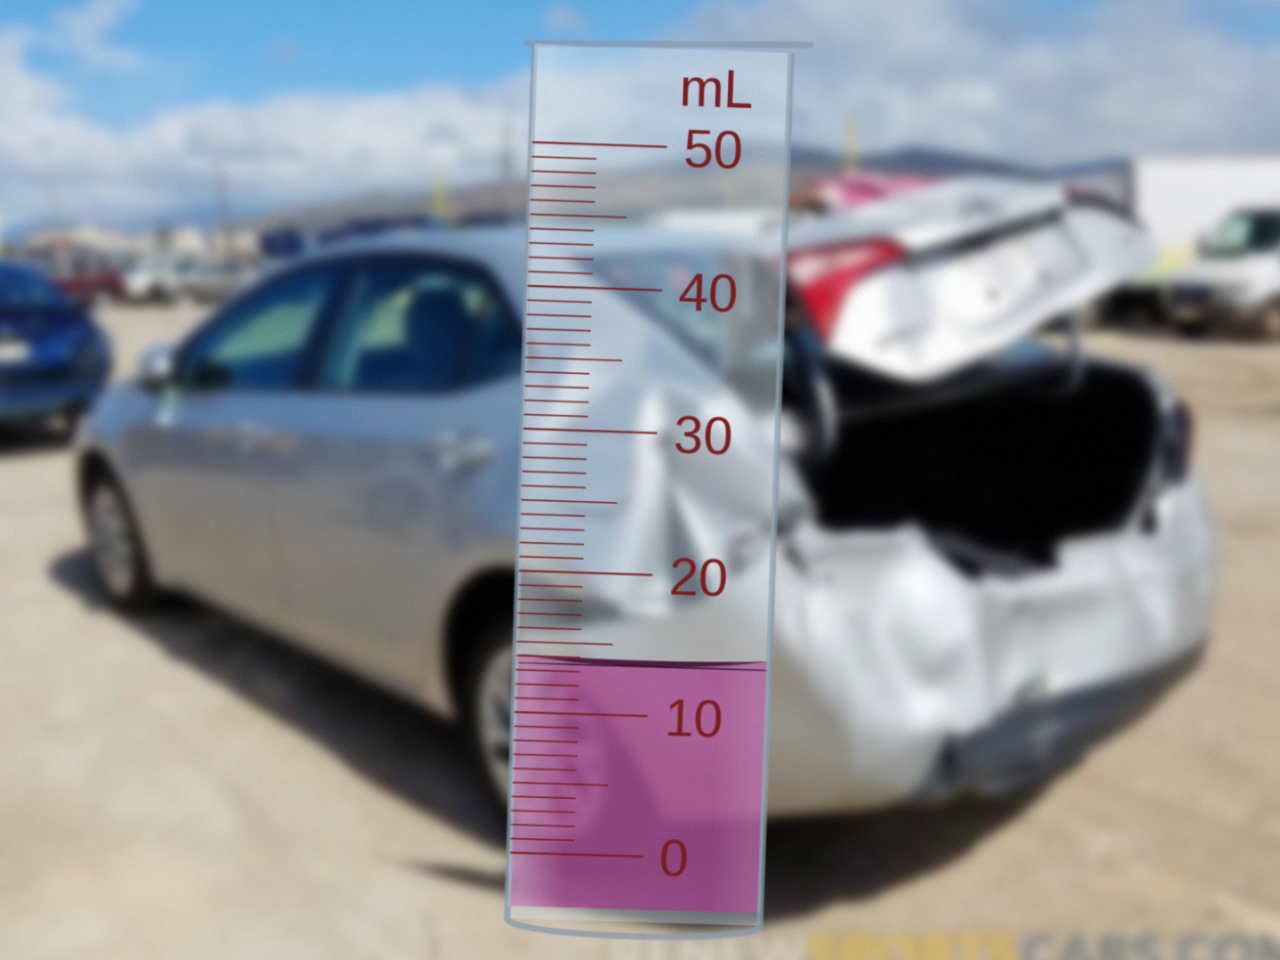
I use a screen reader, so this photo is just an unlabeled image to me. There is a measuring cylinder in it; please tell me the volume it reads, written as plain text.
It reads 13.5 mL
